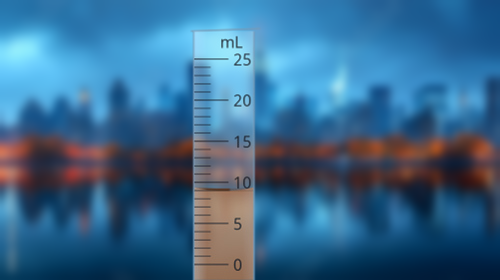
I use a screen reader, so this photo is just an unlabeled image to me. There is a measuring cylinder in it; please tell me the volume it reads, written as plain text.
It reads 9 mL
